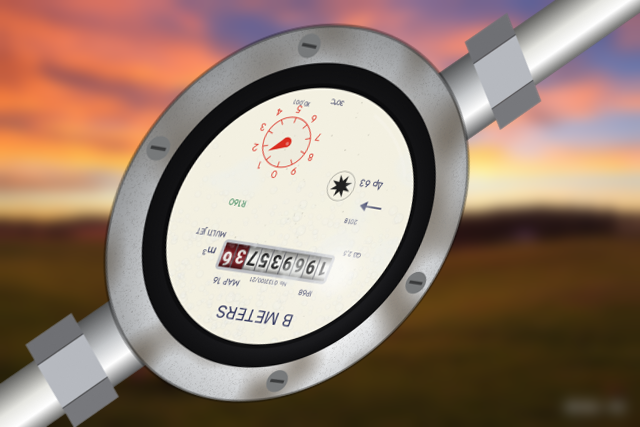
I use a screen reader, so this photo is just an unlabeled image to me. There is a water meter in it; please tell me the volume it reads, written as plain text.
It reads 1969357.361 m³
